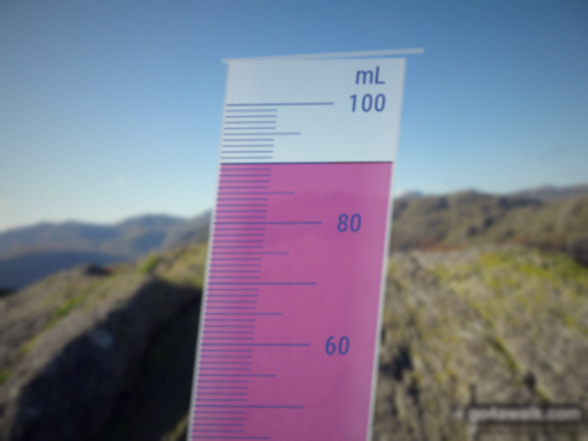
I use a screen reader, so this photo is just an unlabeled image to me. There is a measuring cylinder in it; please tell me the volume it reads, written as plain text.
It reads 90 mL
